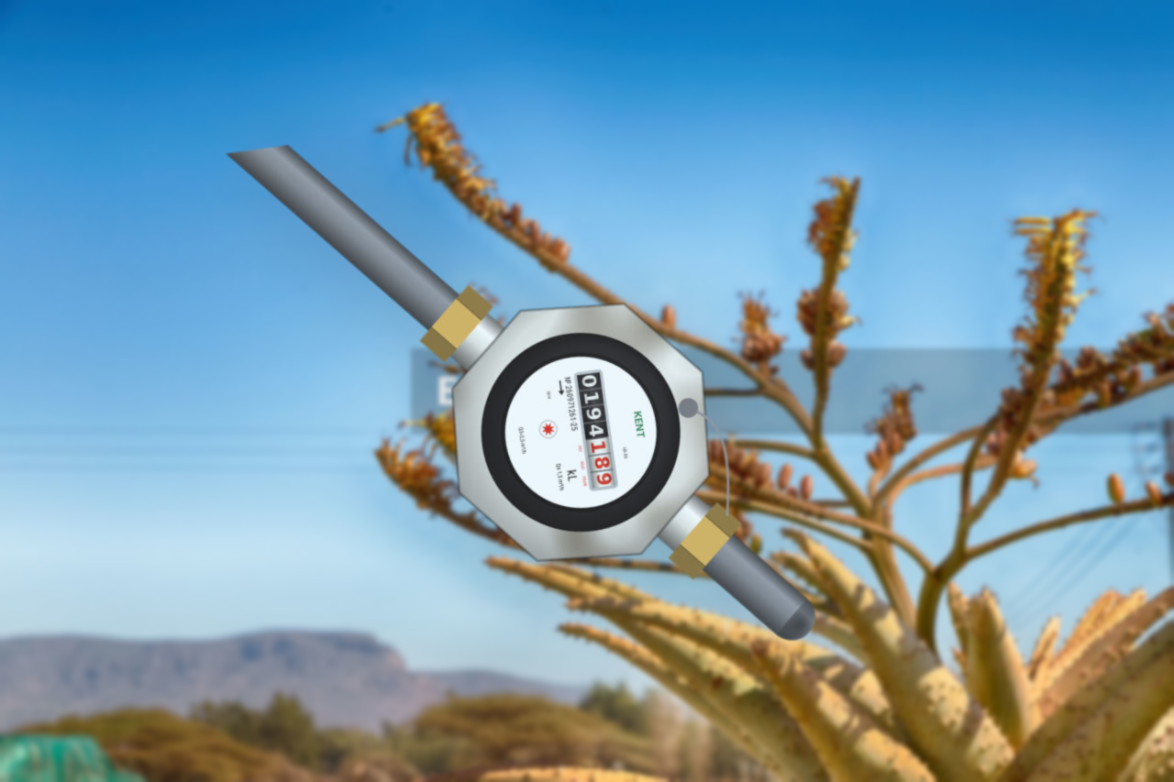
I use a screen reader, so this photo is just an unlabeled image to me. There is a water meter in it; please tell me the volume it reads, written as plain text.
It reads 194.189 kL
